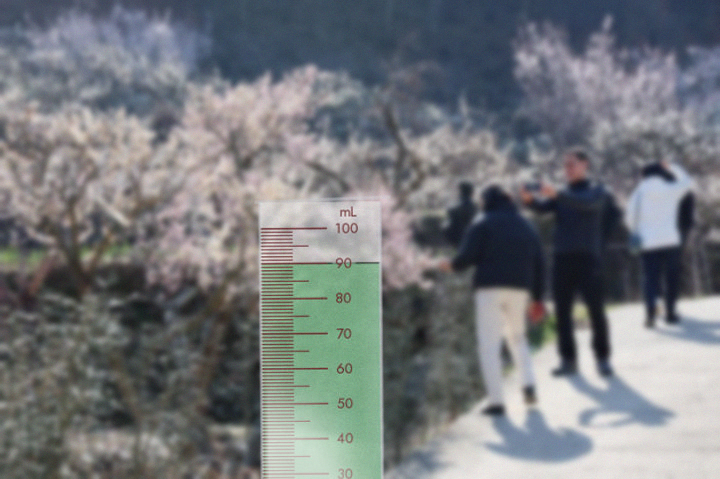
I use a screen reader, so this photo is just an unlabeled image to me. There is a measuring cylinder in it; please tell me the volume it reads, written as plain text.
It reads 90 mL
